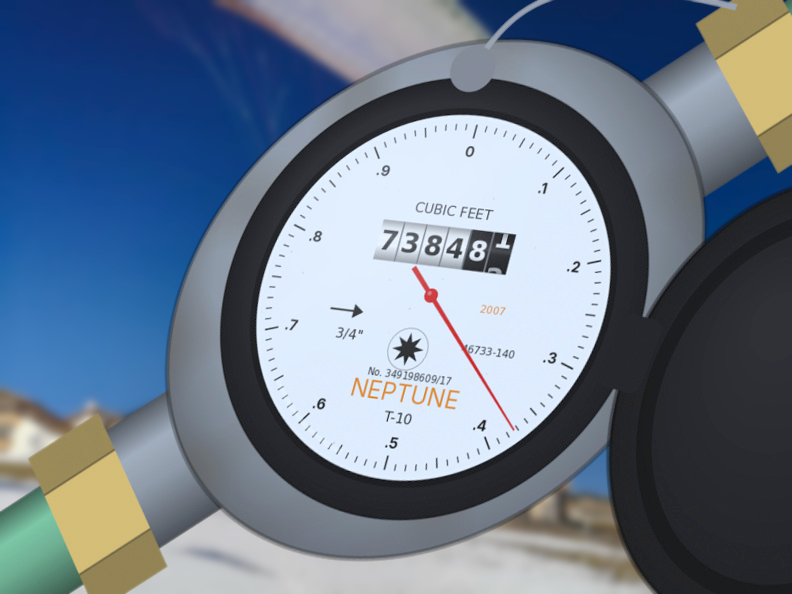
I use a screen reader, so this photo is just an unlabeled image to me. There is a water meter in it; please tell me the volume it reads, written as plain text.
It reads 738481.37 ft³
